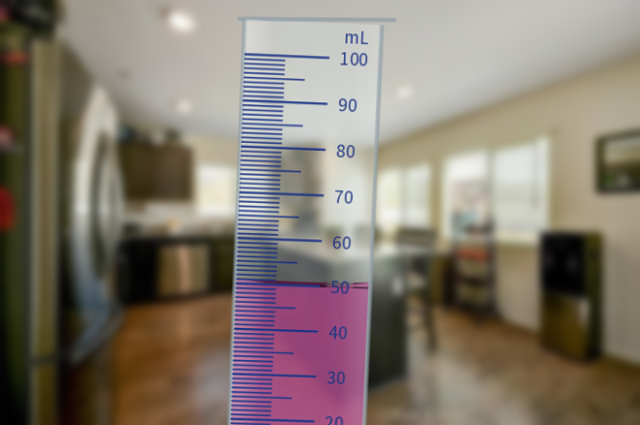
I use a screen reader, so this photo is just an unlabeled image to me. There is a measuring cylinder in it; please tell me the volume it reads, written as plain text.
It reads 50 mL
